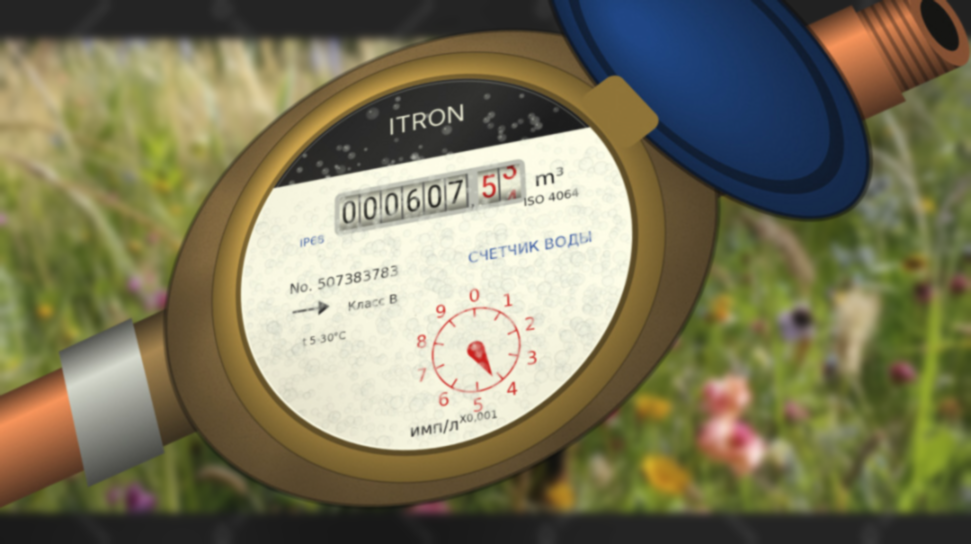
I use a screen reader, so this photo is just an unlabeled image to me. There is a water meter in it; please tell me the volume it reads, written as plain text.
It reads 607.534 m³
